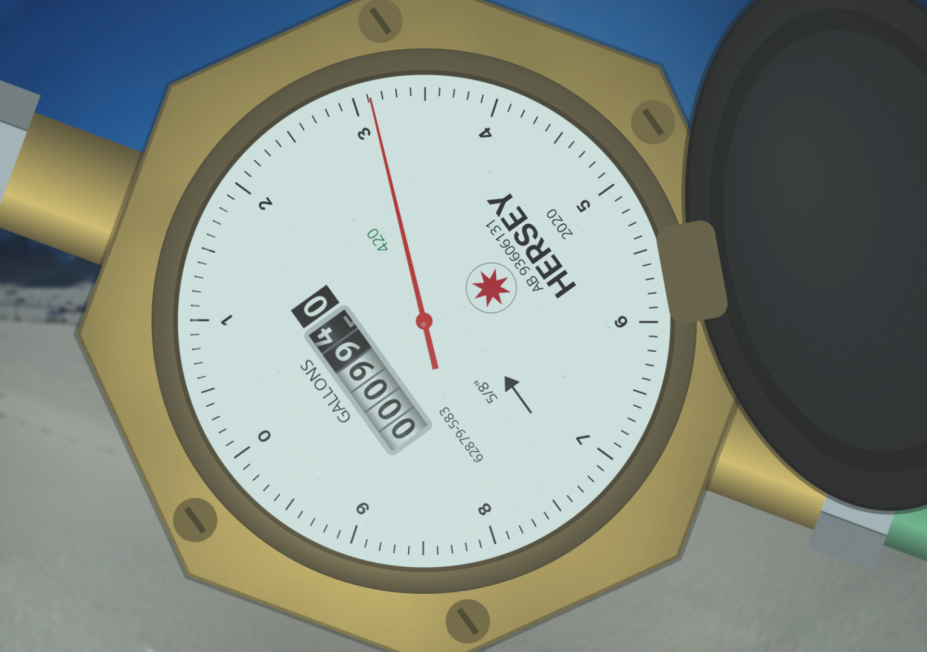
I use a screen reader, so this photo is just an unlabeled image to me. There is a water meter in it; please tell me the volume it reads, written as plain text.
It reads 9943.1 gal
